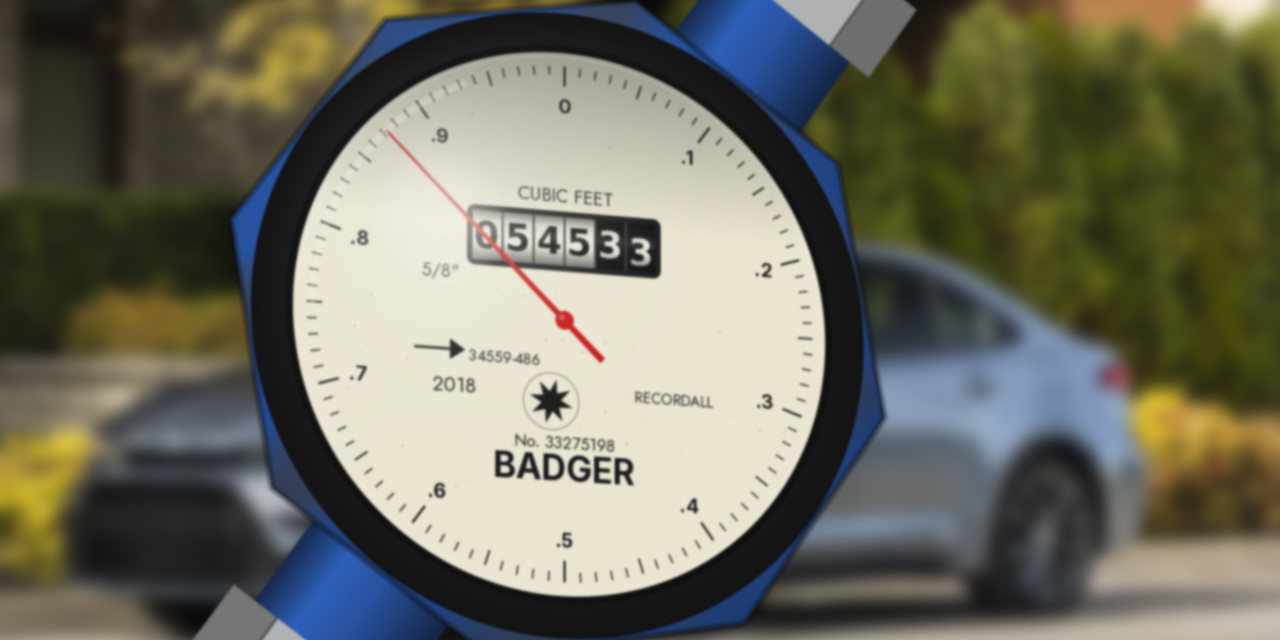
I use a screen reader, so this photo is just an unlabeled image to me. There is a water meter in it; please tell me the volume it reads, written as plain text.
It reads 54532.87 ft³
